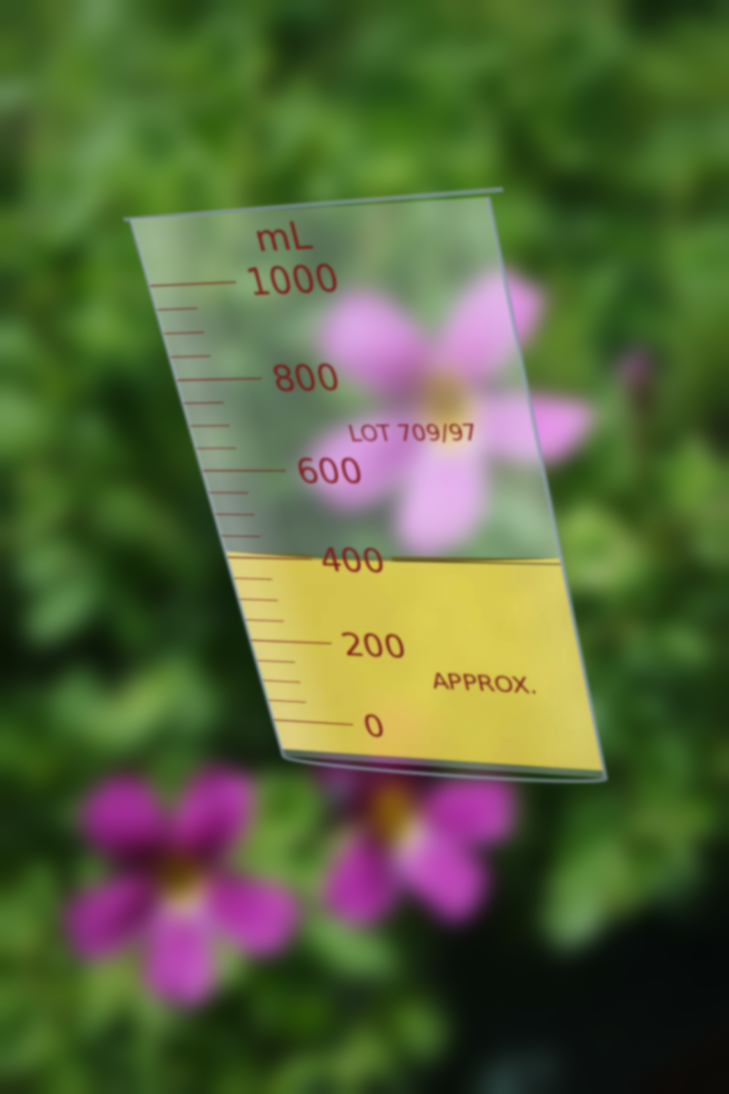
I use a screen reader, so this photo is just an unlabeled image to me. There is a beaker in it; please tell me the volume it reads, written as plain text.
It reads 400 mL
